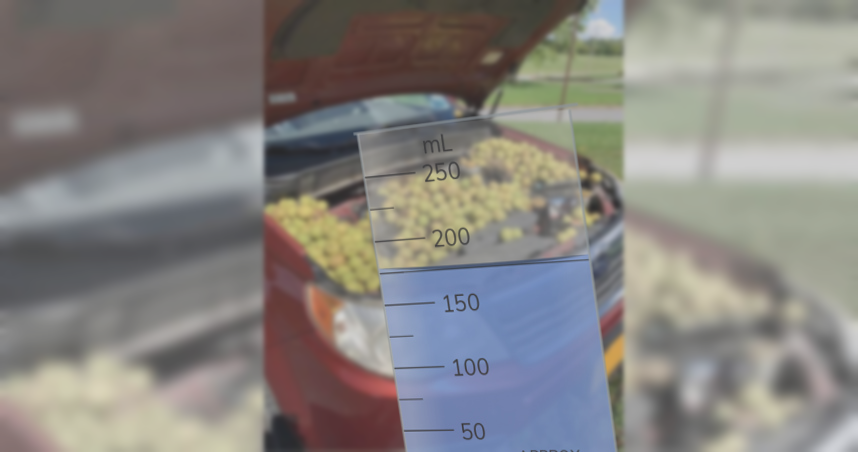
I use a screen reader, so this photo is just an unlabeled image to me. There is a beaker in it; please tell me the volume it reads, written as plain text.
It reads 175 mL
